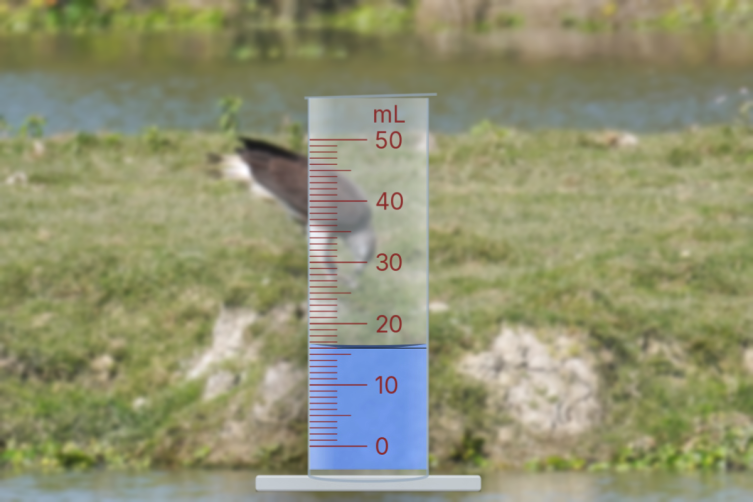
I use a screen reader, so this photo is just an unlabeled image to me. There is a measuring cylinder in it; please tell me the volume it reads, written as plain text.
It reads 16 mL
